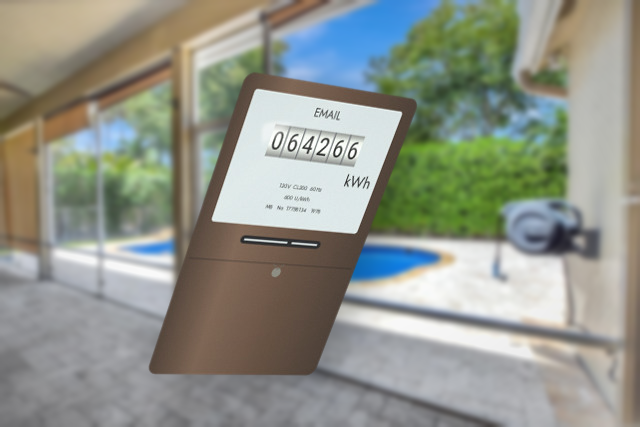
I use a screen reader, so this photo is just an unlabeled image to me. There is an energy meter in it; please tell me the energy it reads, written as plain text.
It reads 64266 kWh
